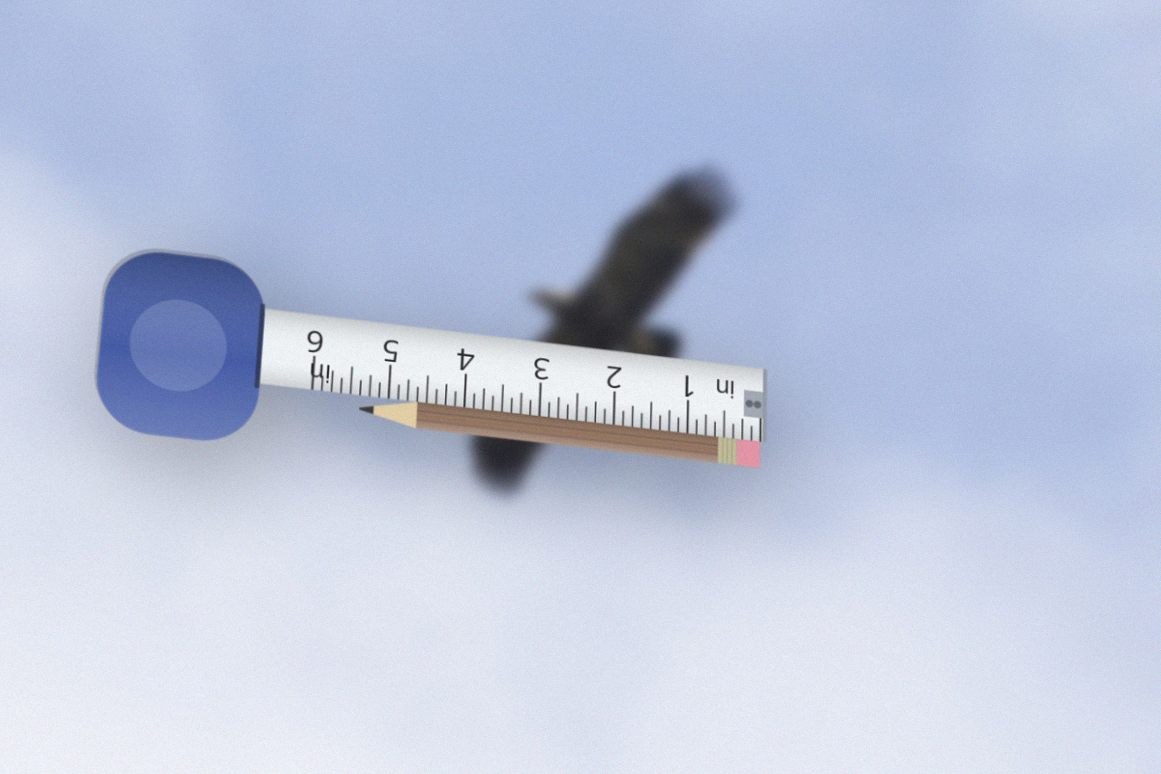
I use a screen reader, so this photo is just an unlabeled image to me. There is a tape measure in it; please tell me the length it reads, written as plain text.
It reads 5.375 in
